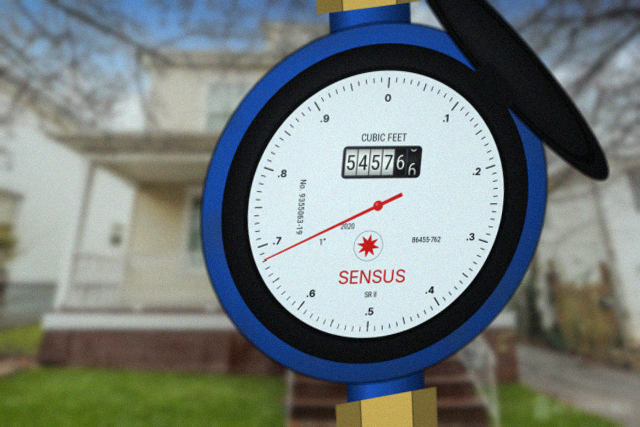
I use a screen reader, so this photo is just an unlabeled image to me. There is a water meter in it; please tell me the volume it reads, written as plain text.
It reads 545765.68 ft³
